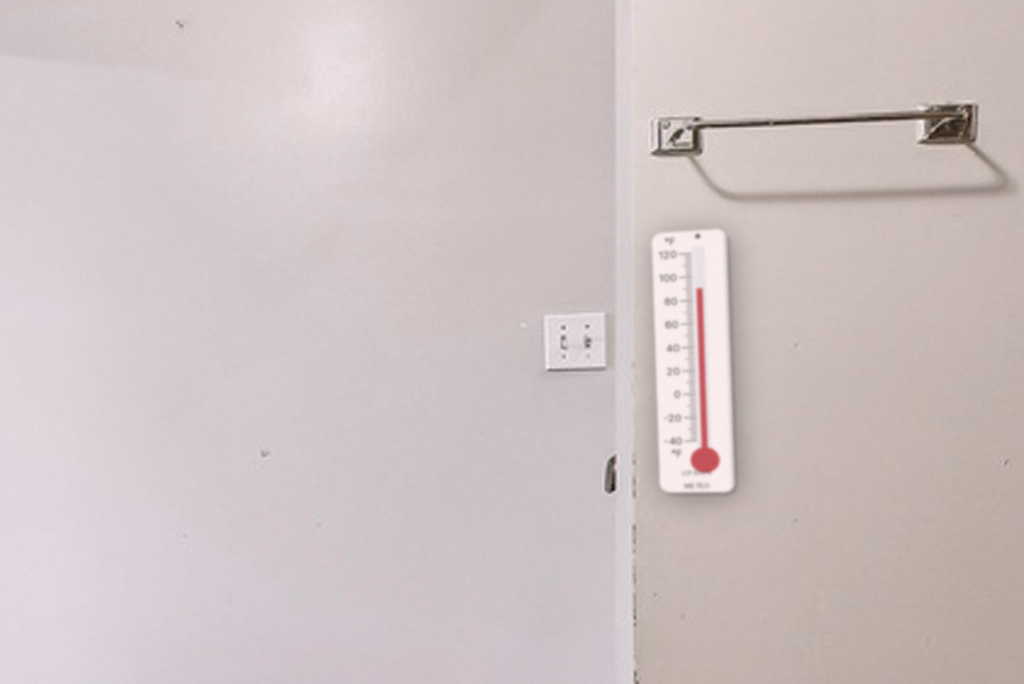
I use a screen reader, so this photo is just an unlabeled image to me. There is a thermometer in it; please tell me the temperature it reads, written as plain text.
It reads 90 °F
